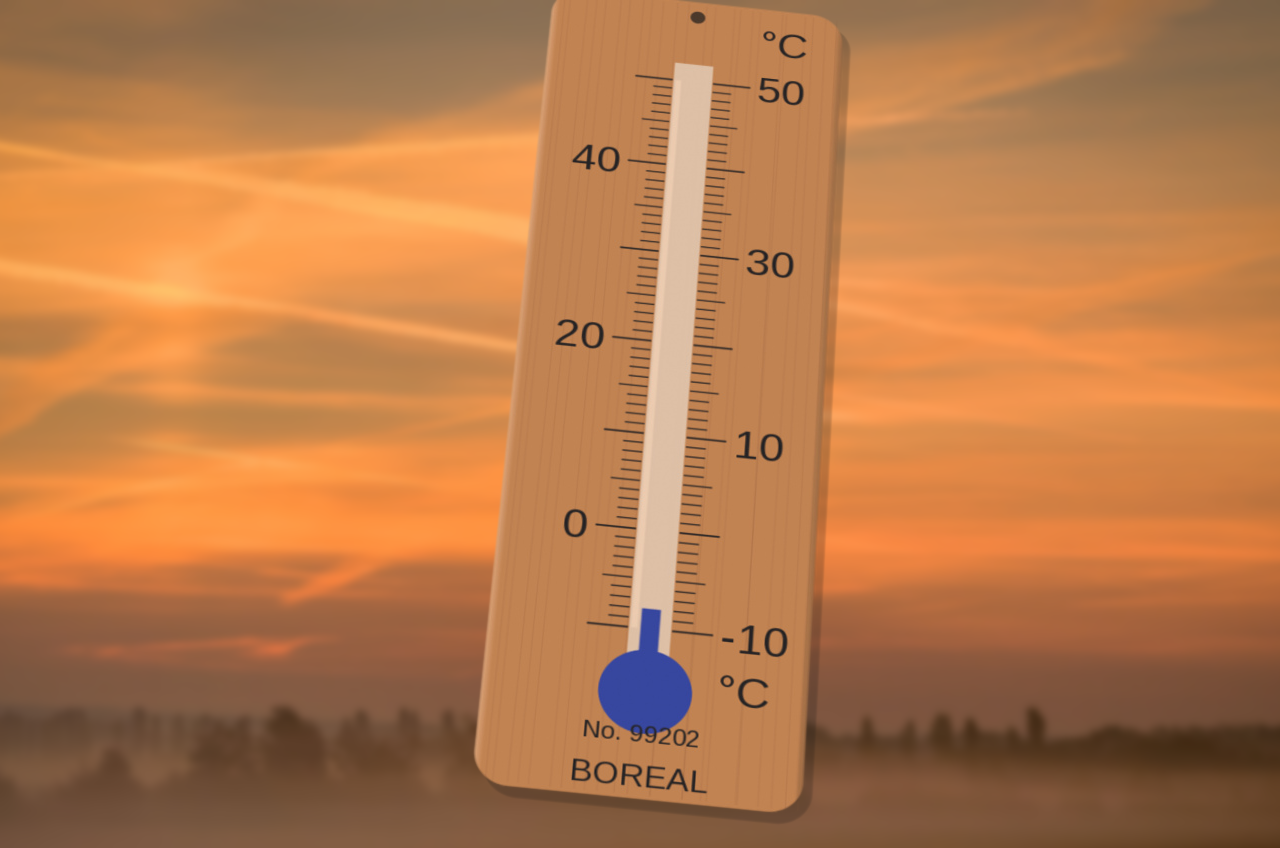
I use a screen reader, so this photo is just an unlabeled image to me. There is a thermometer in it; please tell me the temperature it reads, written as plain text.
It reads -8 °C
